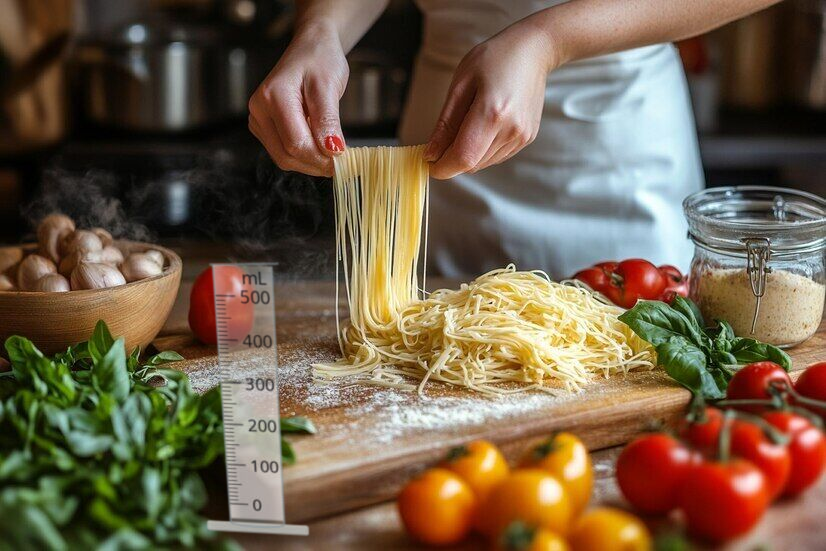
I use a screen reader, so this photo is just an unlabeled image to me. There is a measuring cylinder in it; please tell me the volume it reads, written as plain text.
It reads 300 mL
